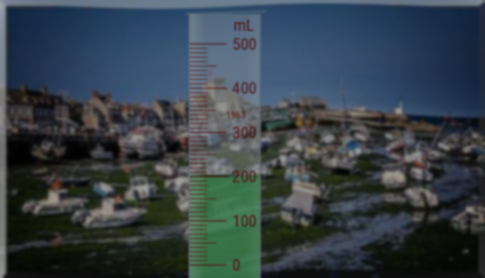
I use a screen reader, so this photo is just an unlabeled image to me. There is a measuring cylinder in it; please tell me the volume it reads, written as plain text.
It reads 200 mL
